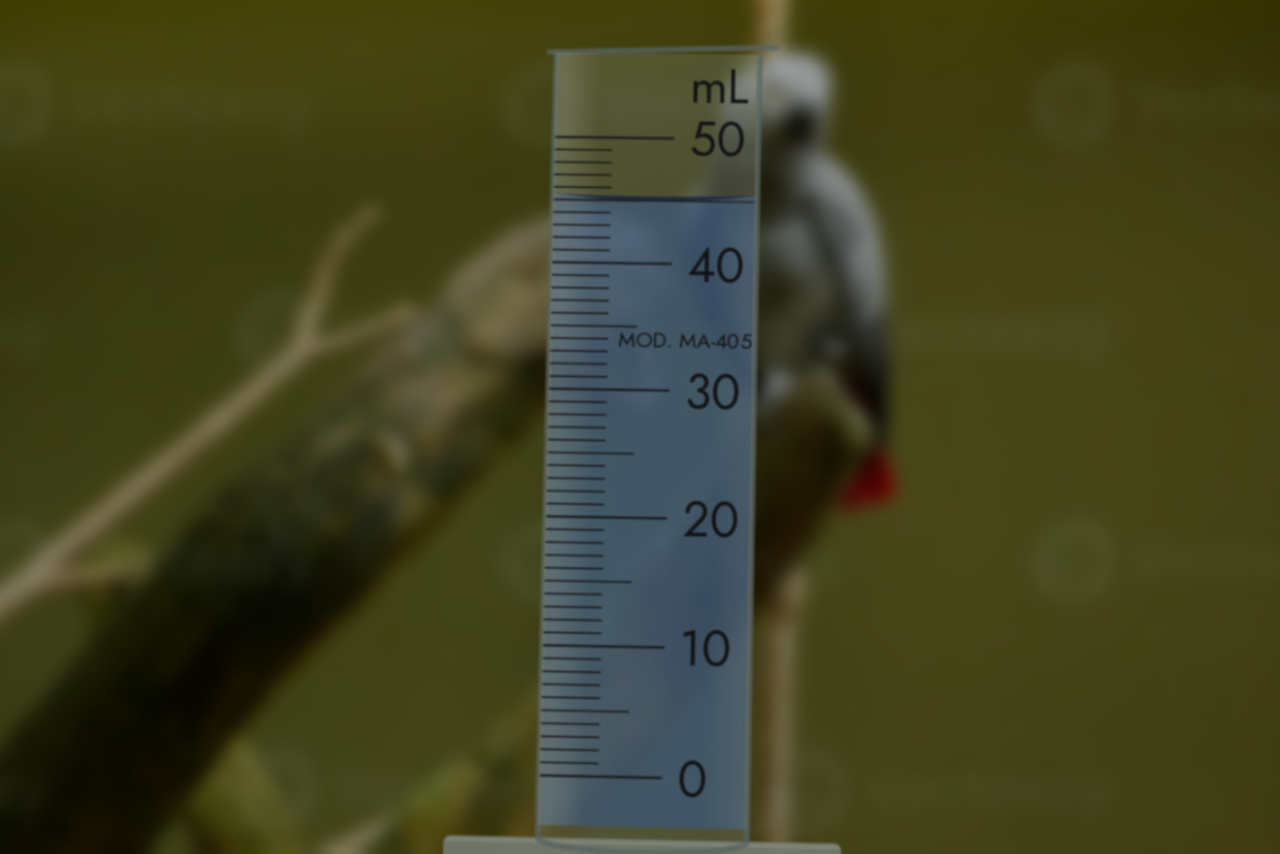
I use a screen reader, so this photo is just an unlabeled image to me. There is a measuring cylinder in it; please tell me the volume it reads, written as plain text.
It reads 45 mL
